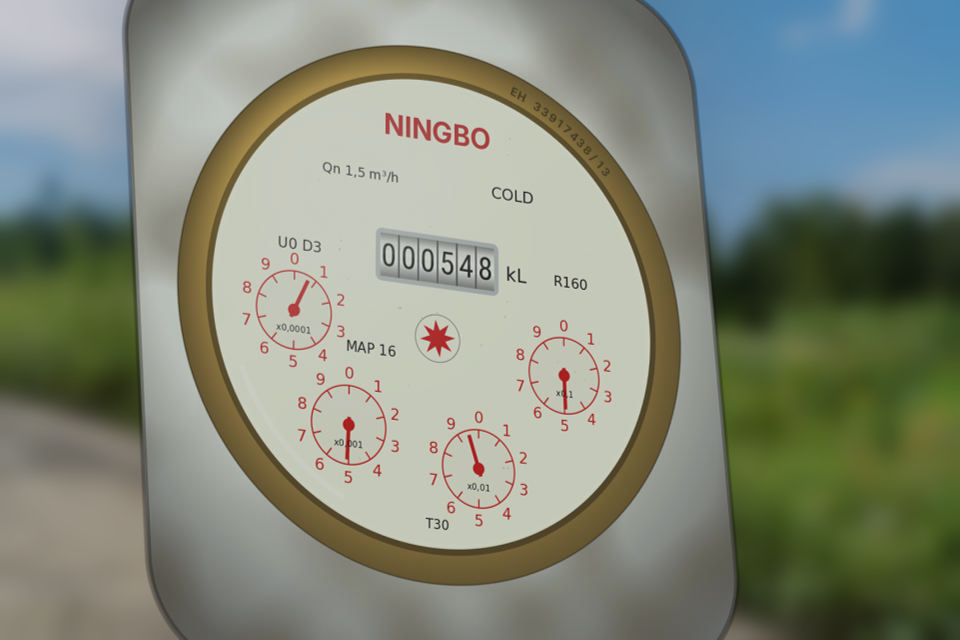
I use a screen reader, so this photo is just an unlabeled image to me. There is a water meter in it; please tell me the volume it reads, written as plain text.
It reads 548.4950 kL
